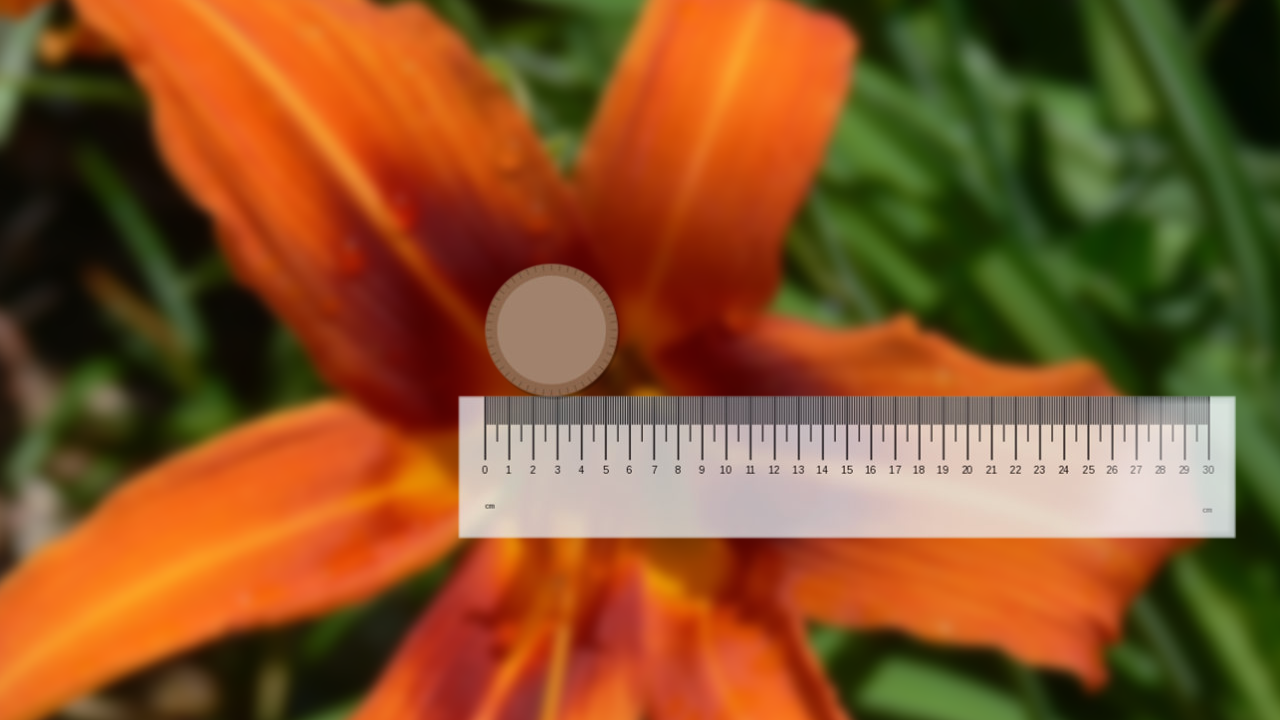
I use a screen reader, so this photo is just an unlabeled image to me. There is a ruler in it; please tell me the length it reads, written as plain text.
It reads 5.5 cm
